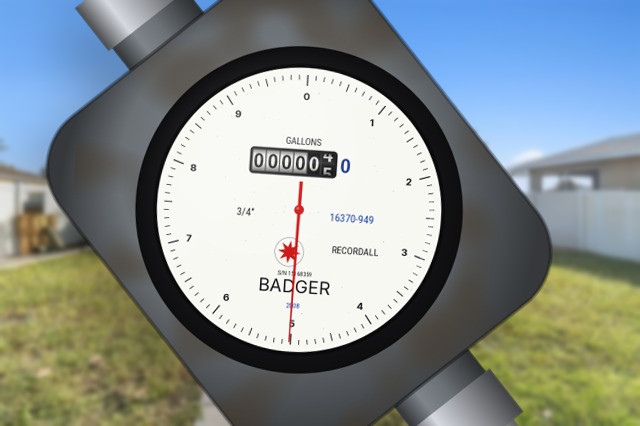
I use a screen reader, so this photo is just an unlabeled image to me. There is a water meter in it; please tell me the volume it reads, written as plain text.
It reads 45.0 gal
